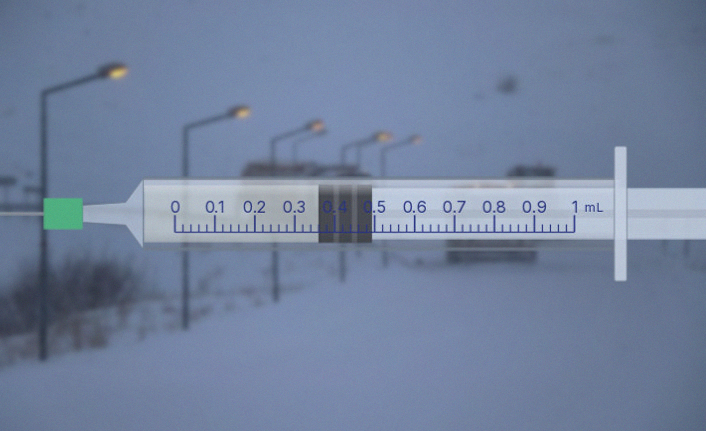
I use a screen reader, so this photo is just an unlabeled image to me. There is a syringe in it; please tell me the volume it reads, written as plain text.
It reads 0.36 mL
